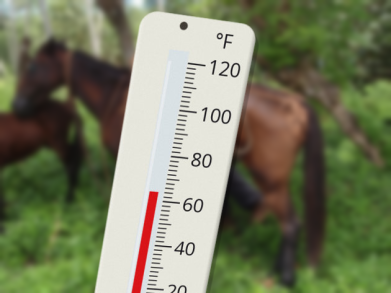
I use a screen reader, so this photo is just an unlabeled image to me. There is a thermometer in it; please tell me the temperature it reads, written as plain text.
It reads 64 °F
